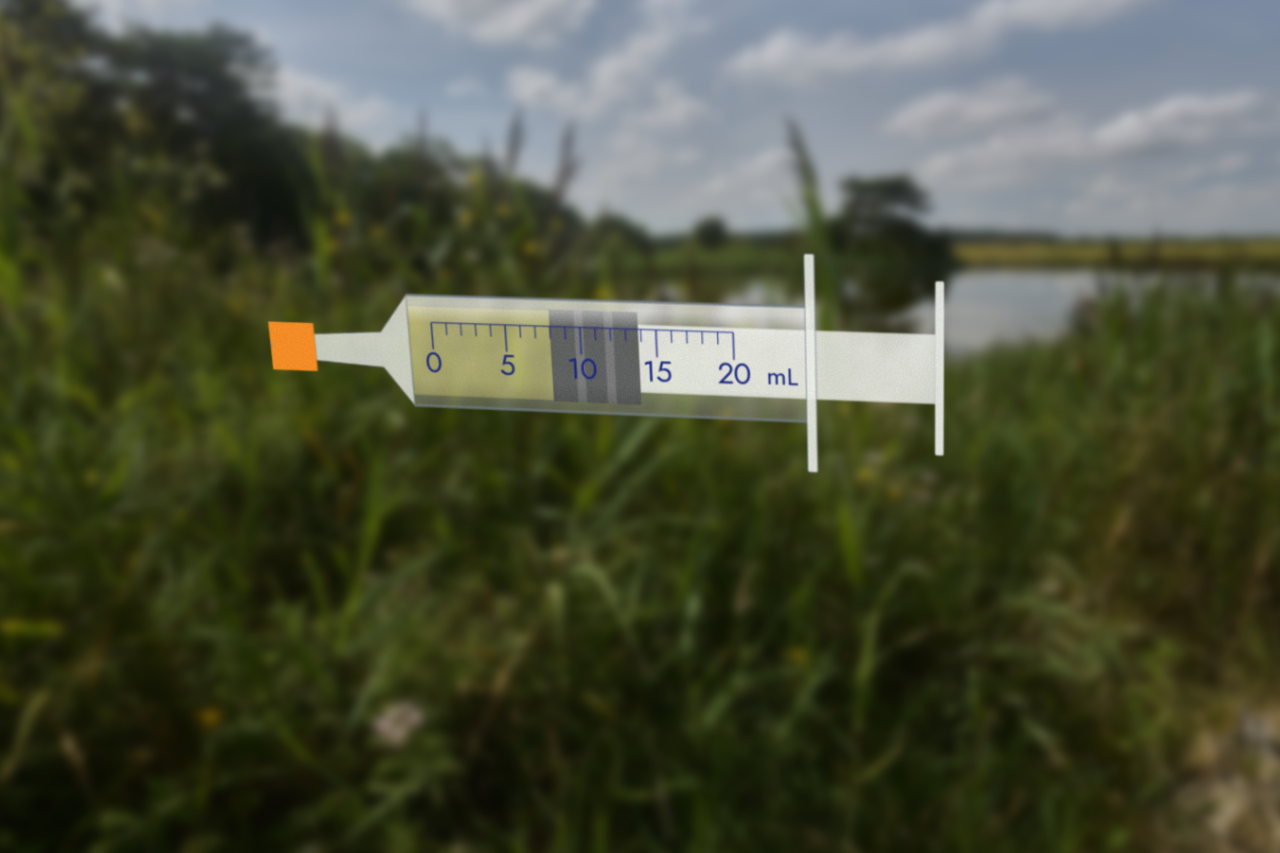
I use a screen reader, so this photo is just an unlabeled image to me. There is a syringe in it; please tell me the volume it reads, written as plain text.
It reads 8 mL
